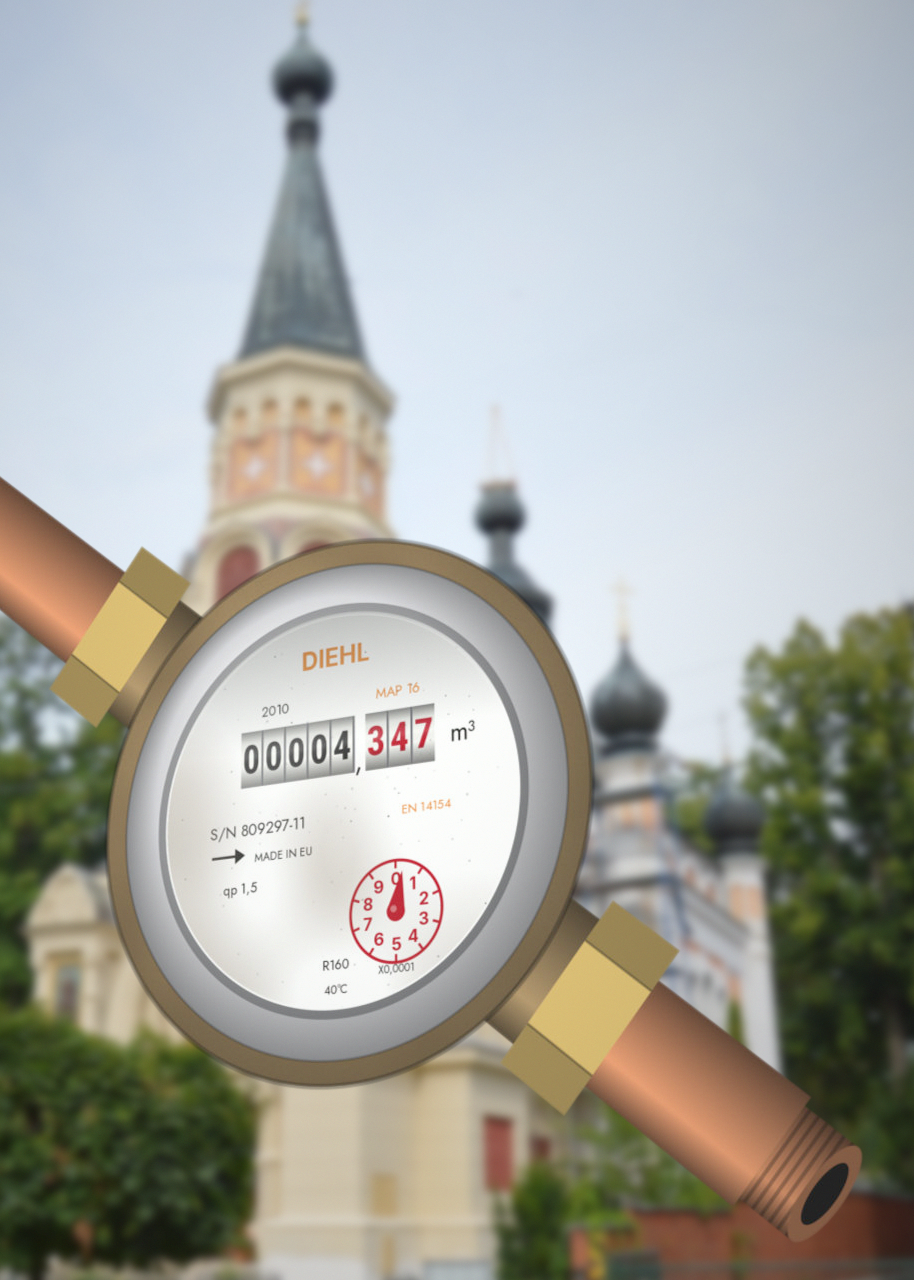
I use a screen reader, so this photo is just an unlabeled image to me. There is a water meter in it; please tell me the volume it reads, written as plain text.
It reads 4.3470 m³
